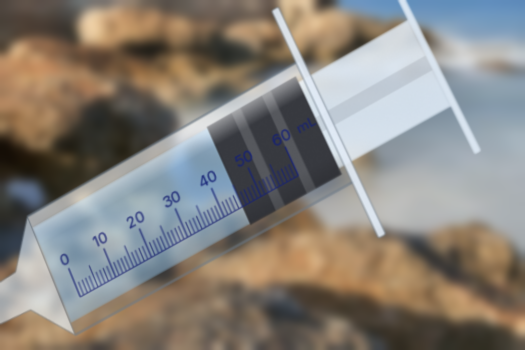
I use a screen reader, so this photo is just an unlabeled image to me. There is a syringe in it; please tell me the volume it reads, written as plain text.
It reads 45 mL
